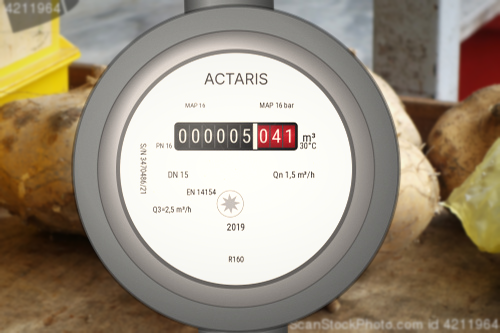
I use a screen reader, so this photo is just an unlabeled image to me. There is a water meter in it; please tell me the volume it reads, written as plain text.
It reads 5.041 m³
